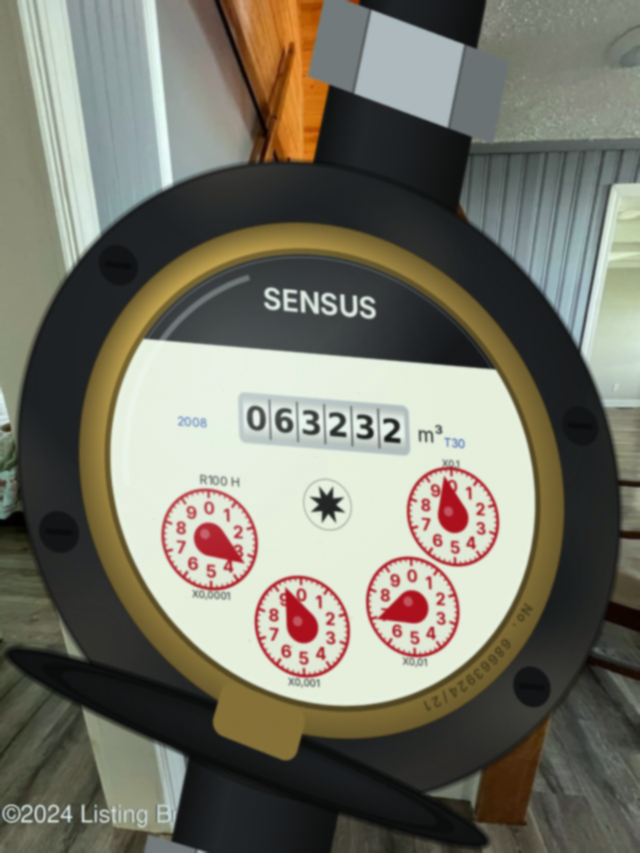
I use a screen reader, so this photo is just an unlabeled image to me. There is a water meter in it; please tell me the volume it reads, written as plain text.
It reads 63231.9693 m³
